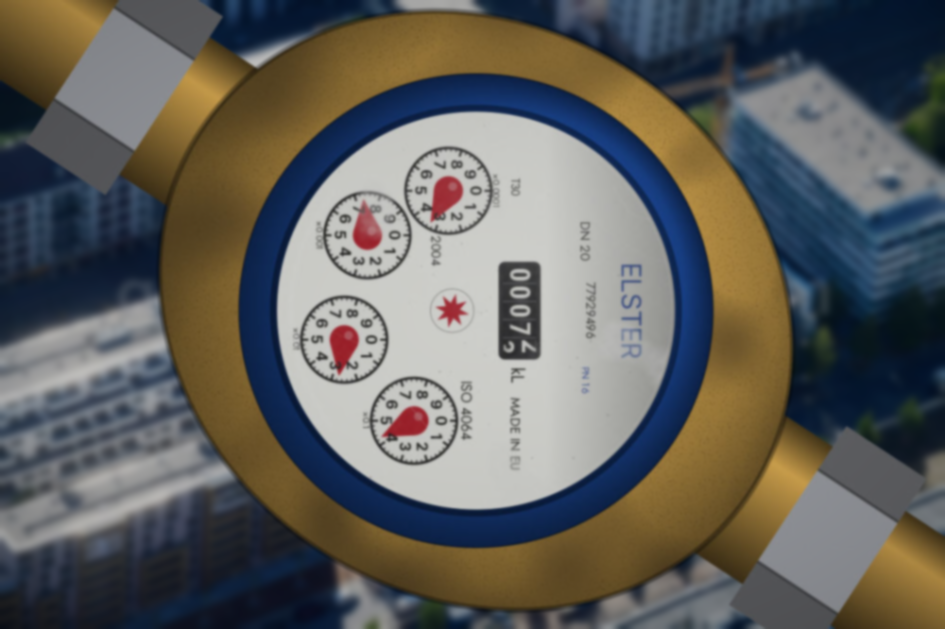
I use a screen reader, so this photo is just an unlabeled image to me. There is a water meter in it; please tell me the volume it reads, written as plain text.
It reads 72.4273 kL
